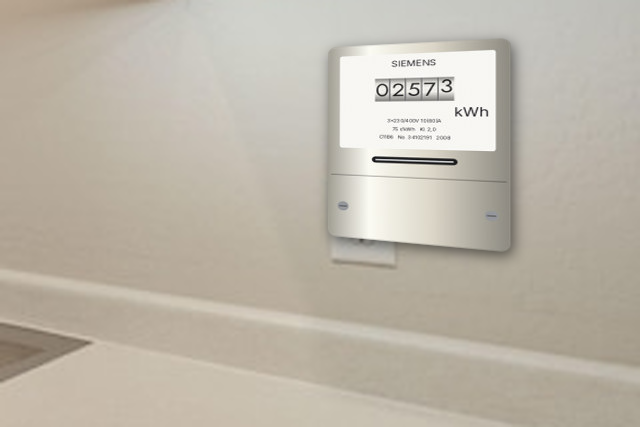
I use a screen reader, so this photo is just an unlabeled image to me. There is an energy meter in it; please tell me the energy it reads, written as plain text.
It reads 2573 kWh
